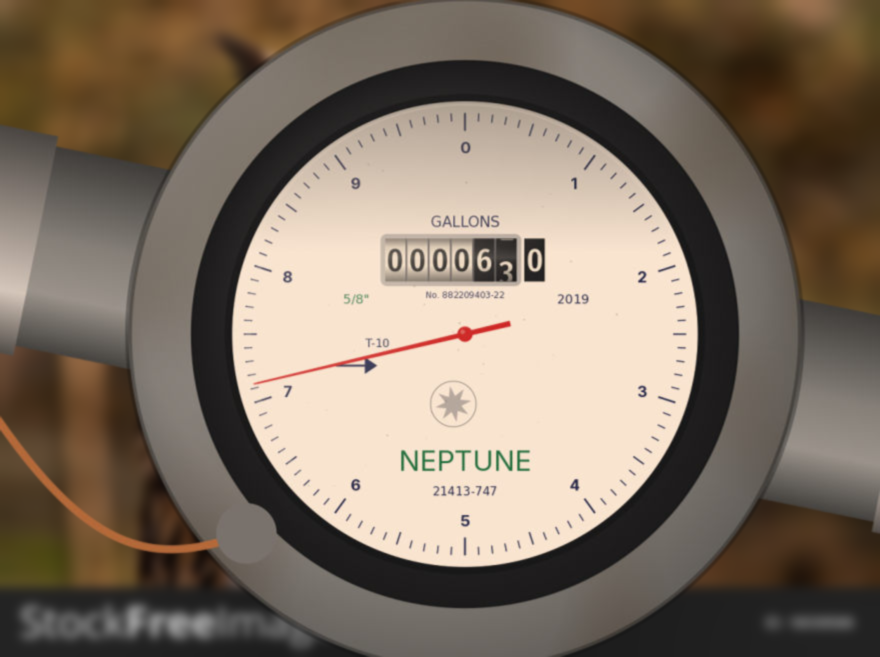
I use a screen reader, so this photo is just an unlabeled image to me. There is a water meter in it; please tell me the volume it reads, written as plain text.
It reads 627.1 gal
